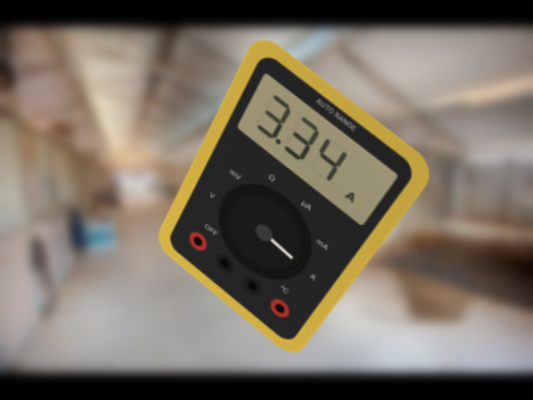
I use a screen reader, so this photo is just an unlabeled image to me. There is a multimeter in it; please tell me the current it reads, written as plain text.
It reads 3.34 A
